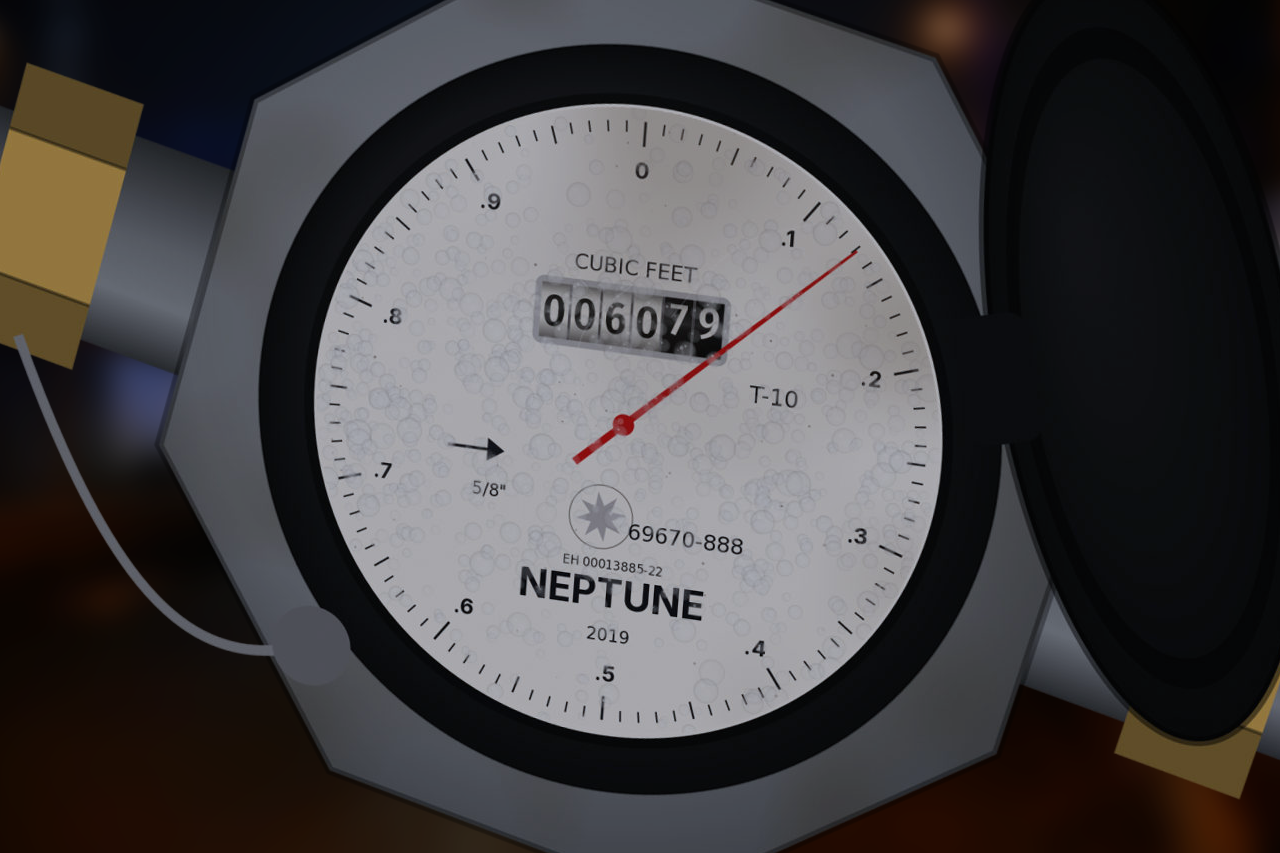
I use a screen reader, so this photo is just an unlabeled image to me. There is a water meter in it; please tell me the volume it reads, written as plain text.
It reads 6079.13 ft³
